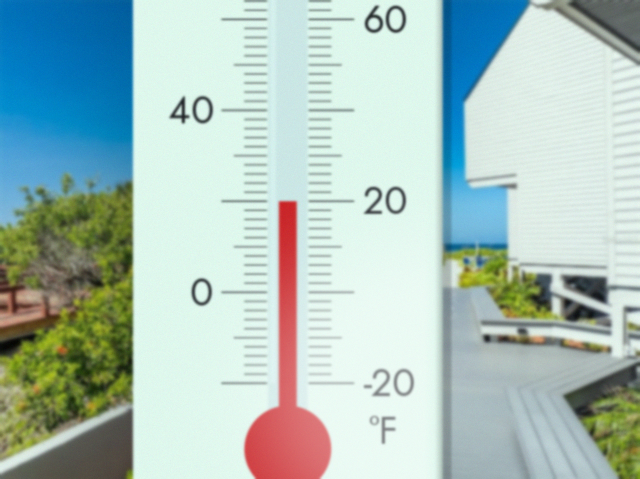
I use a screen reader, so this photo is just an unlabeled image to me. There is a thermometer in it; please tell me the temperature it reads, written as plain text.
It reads 20 °F
